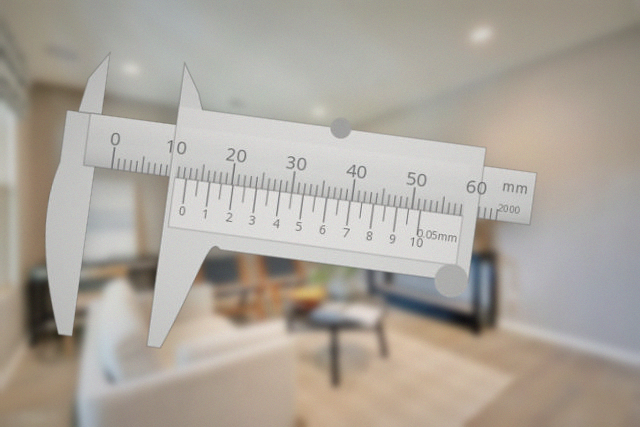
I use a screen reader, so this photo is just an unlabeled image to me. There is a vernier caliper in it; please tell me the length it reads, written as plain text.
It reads 12.4 mm
